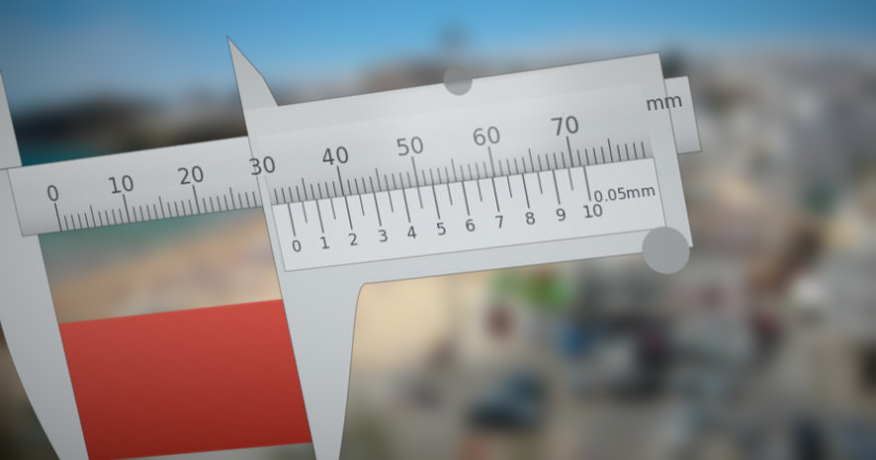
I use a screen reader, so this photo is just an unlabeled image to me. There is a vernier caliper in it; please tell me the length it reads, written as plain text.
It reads 32.4 mm
